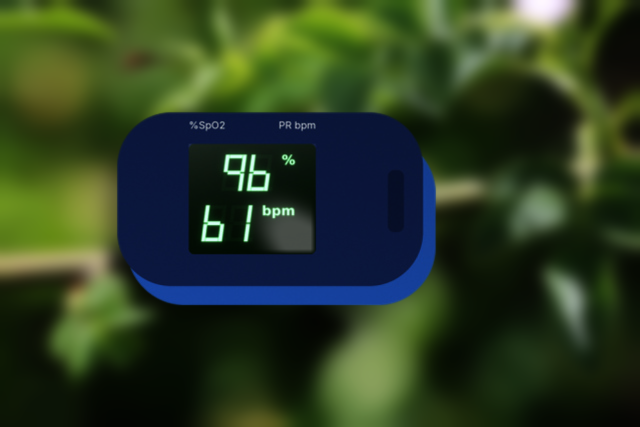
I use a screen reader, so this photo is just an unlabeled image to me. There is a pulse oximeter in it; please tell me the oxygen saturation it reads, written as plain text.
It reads 96 %
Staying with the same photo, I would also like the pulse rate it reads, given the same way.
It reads 61 bpm
